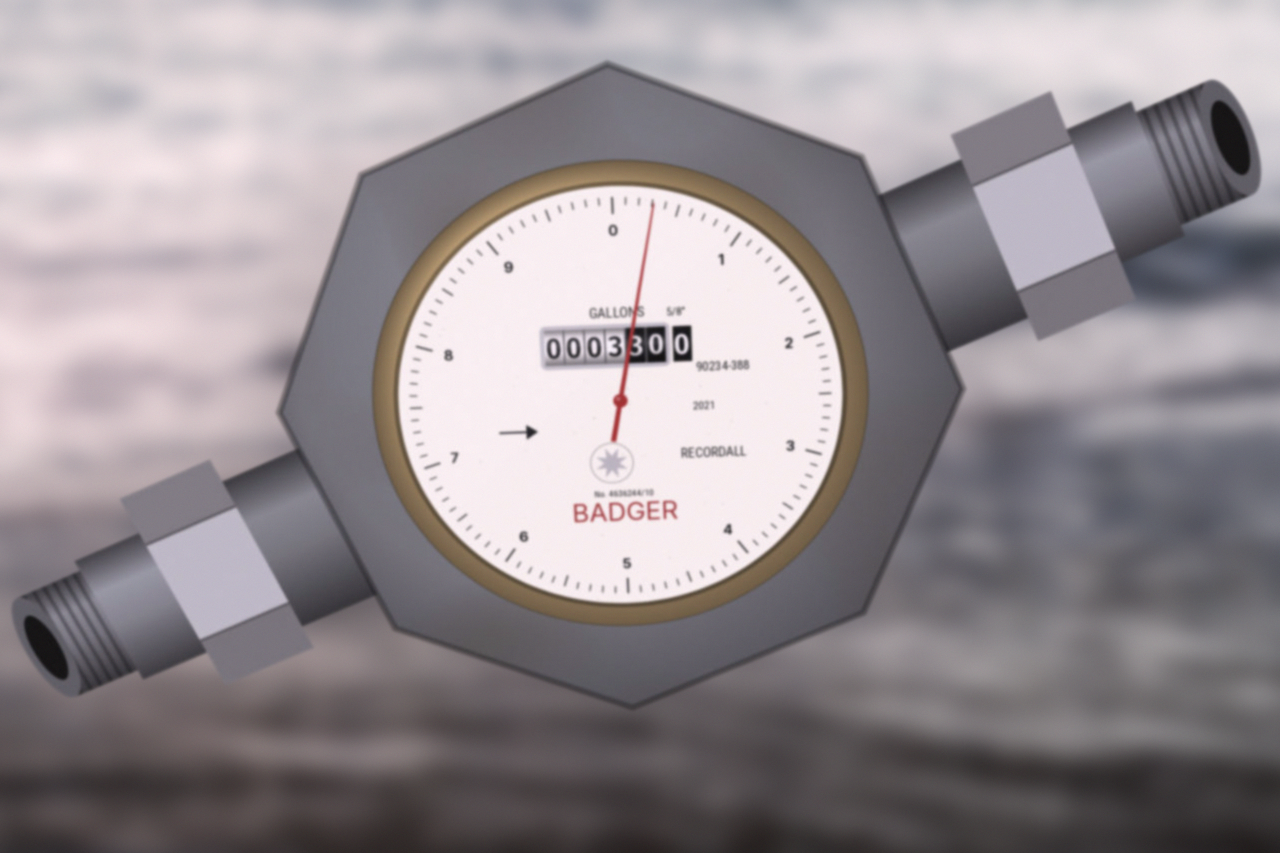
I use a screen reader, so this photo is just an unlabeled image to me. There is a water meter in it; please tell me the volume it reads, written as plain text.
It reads 3300.3 gal
